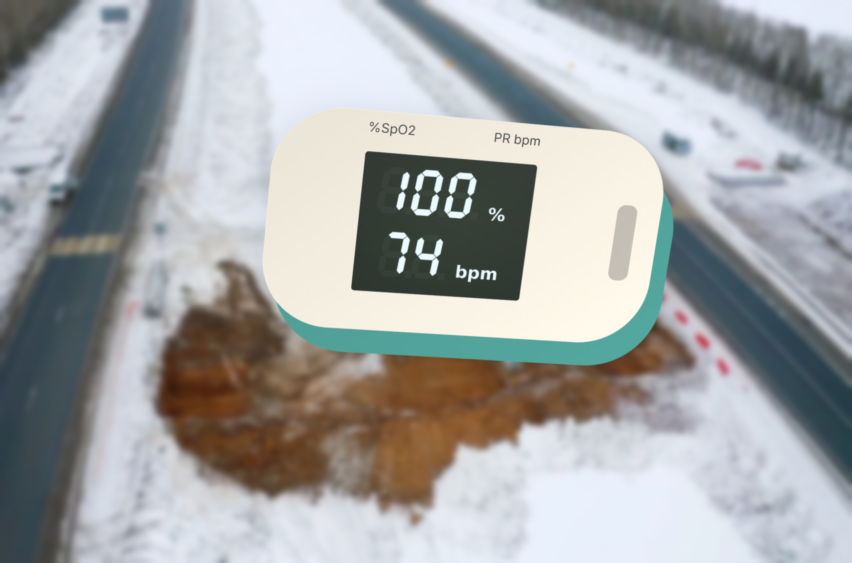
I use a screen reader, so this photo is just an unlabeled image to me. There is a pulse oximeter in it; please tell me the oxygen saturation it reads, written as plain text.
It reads 100 %
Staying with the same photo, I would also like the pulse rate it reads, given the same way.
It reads 74 bpm
